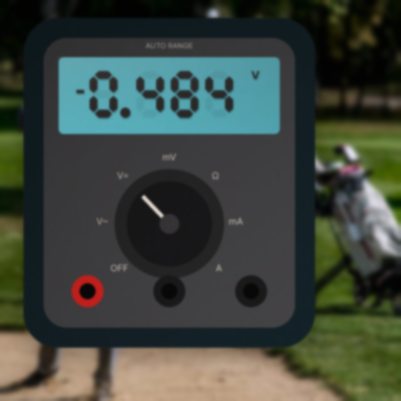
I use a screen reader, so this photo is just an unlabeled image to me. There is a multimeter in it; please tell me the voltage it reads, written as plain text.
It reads -0.484 V
